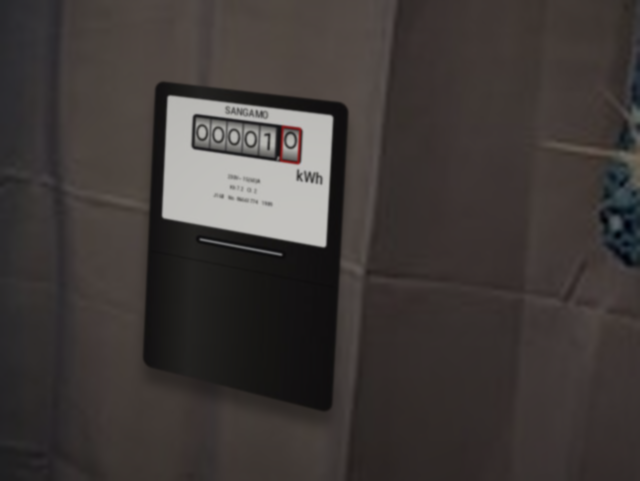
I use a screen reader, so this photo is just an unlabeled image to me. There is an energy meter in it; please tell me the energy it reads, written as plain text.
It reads 1.0 kWh
